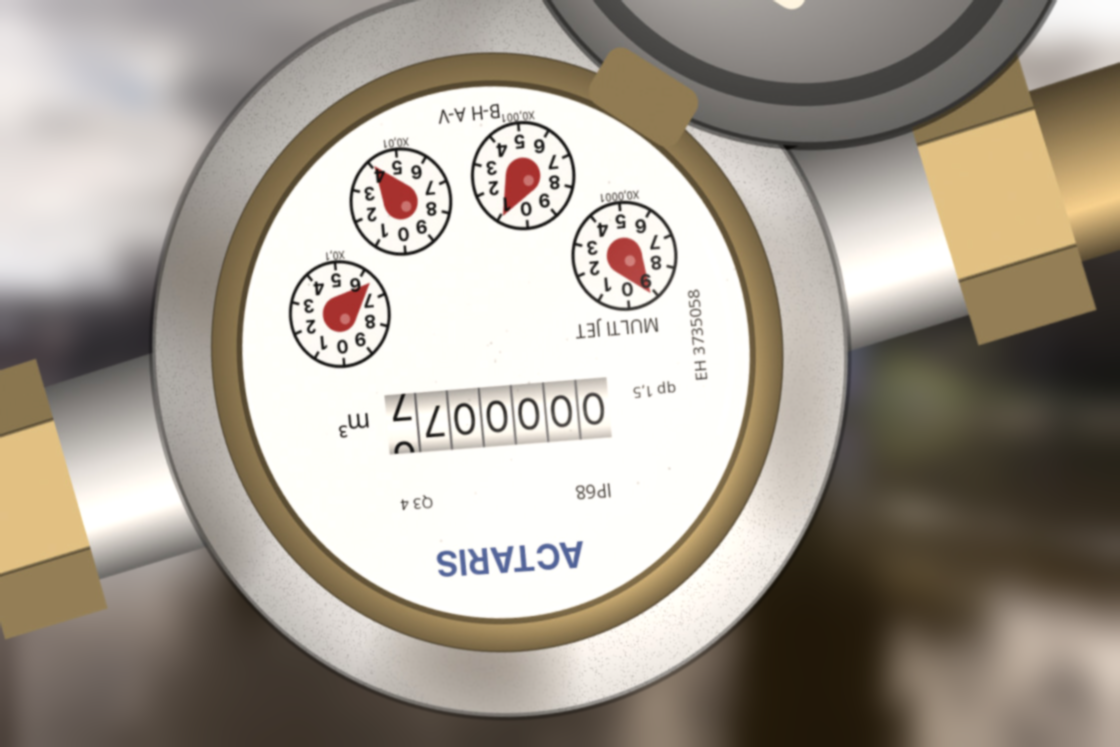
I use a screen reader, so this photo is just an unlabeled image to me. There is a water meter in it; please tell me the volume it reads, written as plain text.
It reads 76.6409 m³
